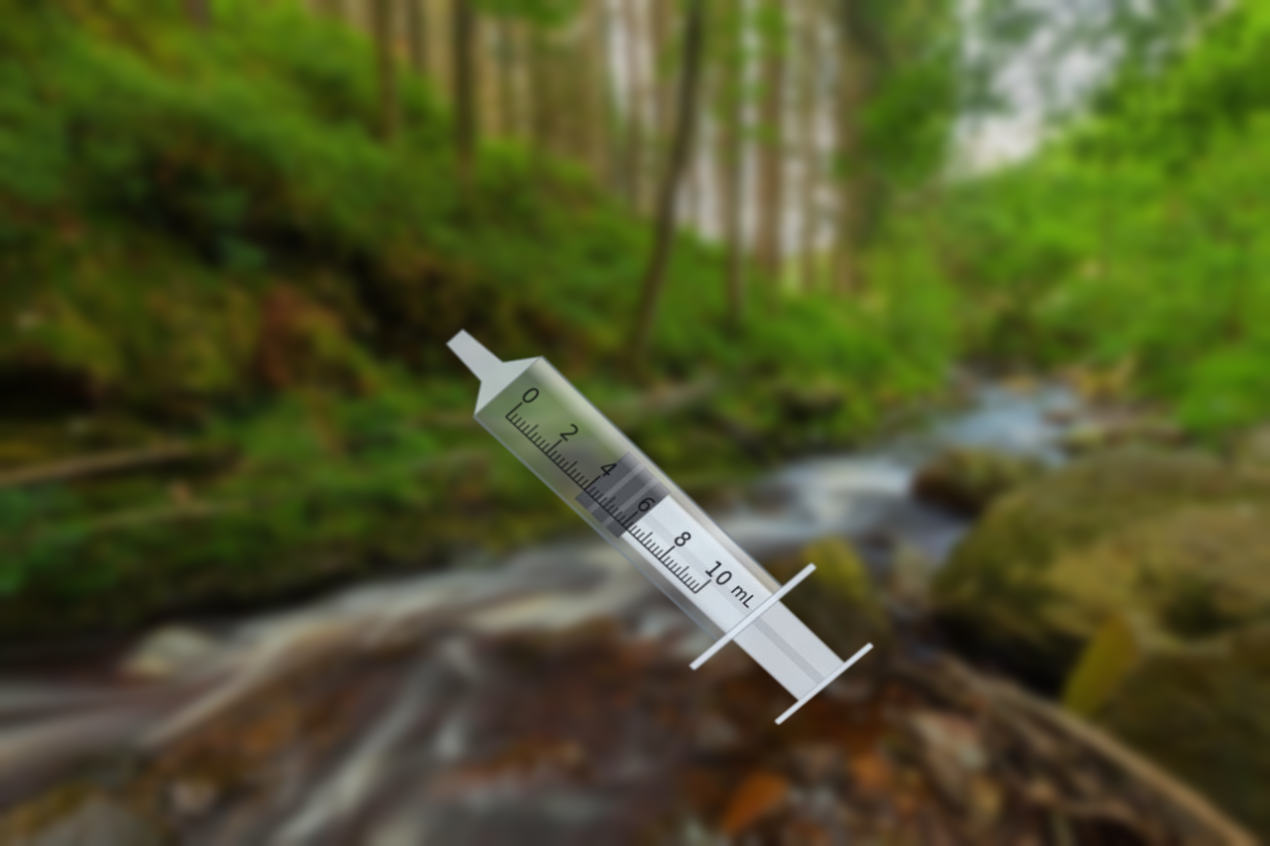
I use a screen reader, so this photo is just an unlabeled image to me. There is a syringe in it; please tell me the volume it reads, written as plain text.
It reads 4 mL
